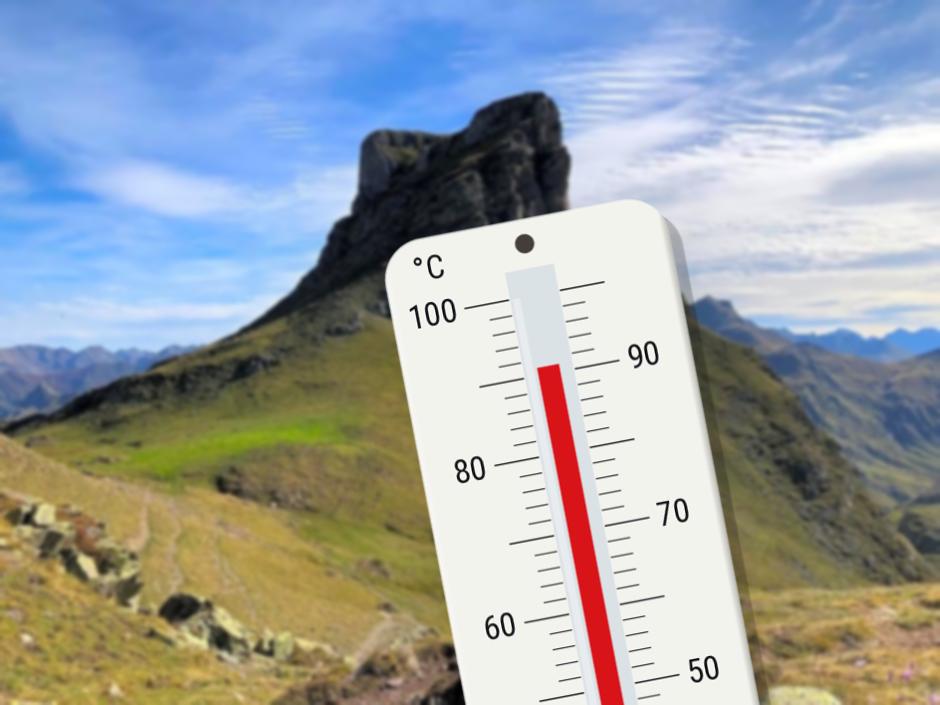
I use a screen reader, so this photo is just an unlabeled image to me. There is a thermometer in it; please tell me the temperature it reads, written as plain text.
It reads 91 °C
